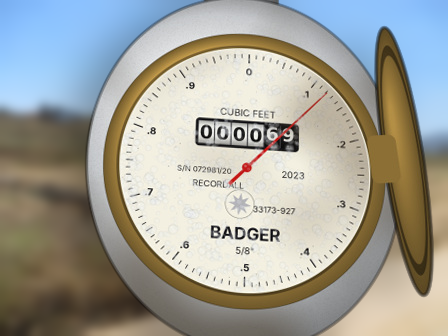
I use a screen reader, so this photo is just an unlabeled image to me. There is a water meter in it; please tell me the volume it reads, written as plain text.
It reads 69.12 ft³
